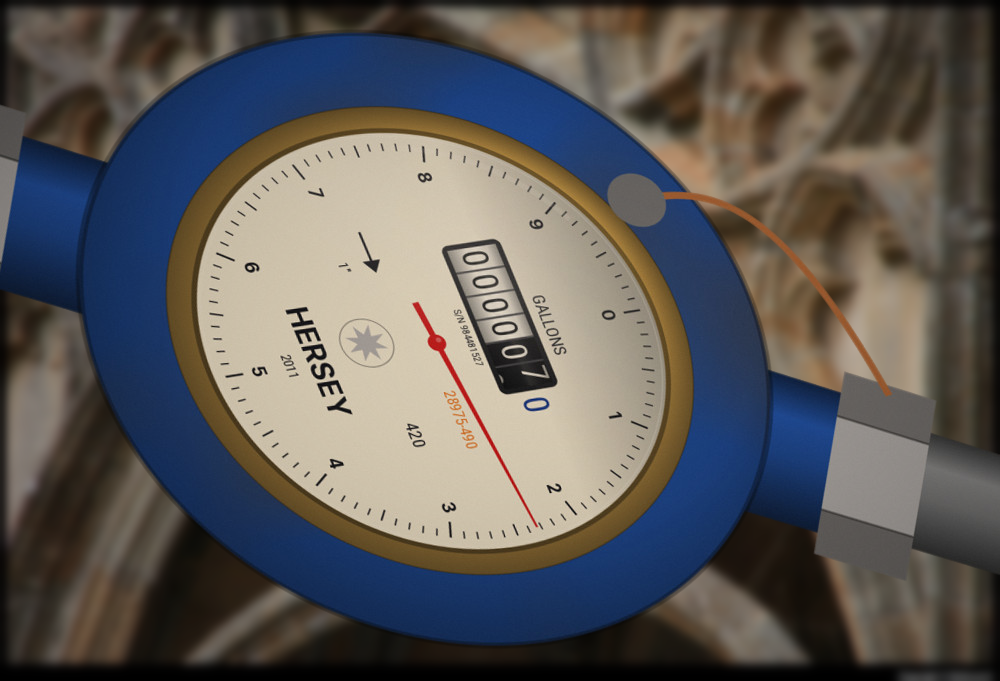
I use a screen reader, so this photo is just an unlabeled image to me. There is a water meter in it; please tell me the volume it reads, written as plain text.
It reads 72.3 gal
